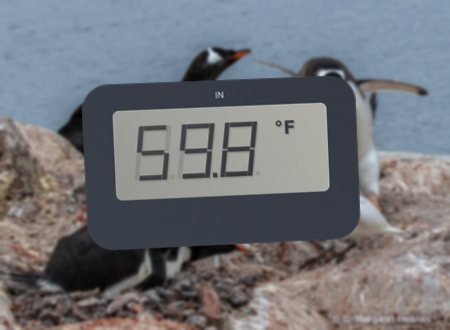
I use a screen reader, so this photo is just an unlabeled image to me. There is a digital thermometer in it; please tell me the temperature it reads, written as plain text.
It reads 59.8 °F
